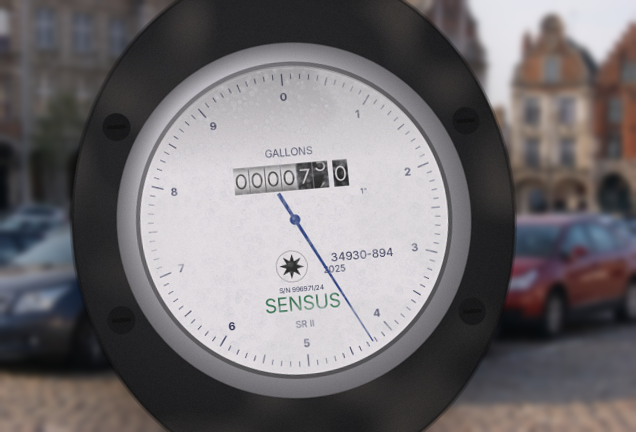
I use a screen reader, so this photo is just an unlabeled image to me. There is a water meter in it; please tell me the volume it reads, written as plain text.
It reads 754.2 gal
